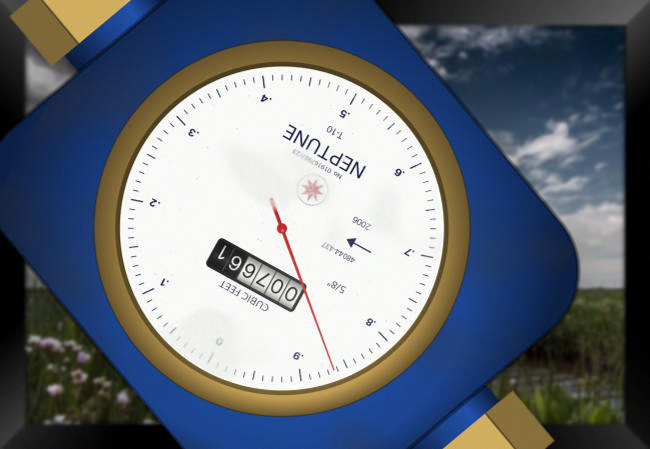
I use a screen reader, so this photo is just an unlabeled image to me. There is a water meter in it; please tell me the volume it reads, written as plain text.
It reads 7660.86 ft³
